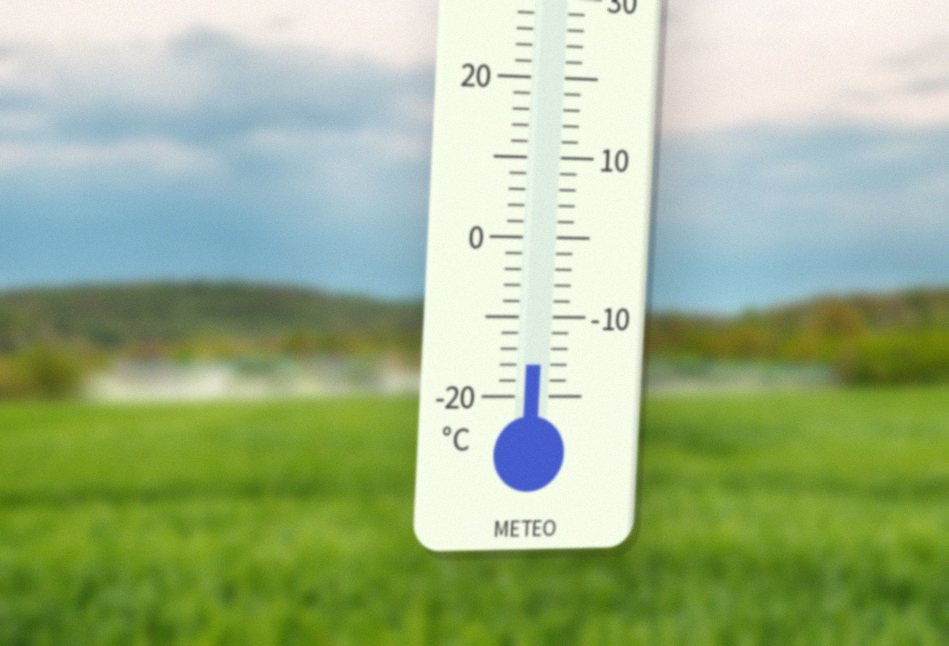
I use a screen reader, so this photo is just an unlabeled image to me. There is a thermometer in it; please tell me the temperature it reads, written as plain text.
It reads -16 °C
